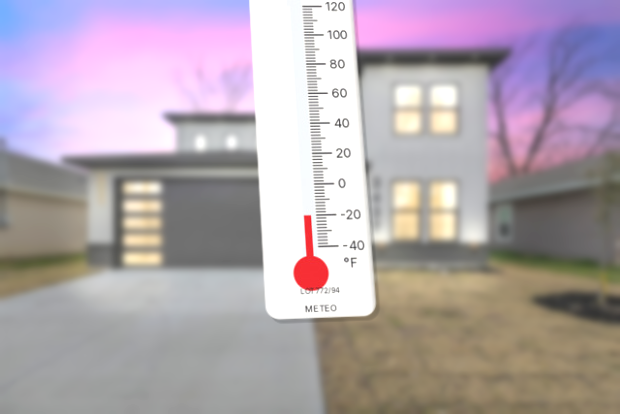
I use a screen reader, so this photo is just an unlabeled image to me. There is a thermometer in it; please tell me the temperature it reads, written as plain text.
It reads -20 °F
